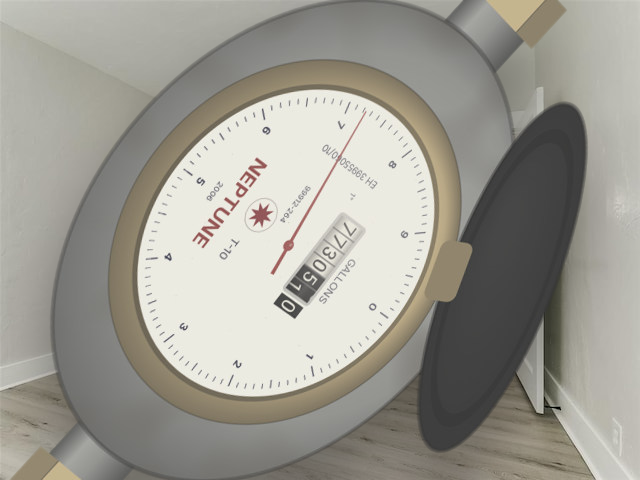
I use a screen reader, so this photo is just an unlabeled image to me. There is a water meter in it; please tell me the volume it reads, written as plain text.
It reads 7730507.2 gal
